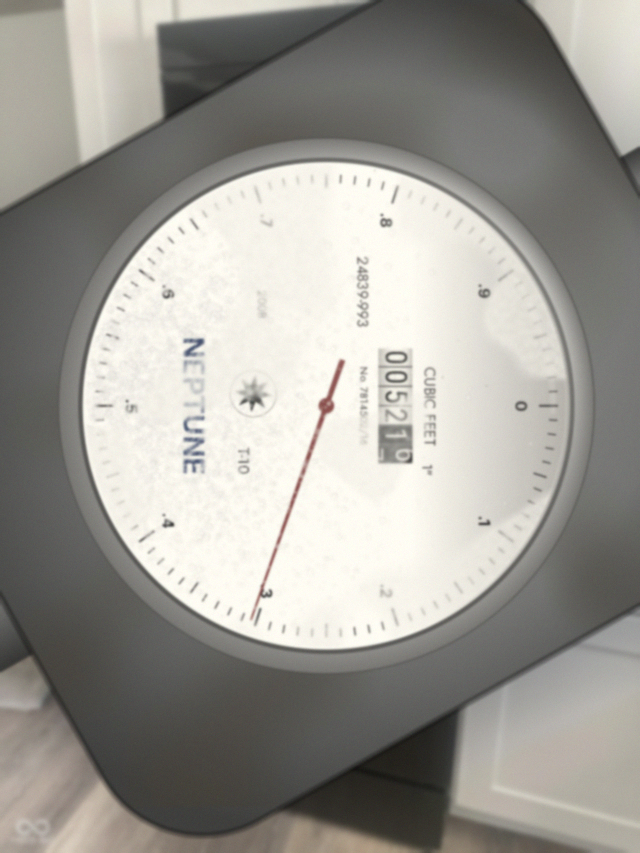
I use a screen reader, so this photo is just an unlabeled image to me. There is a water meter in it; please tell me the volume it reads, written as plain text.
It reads 5216.30 ft³
